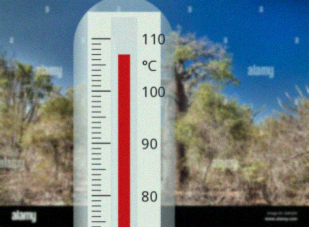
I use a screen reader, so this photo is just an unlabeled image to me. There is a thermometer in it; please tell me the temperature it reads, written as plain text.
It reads 107 °C
